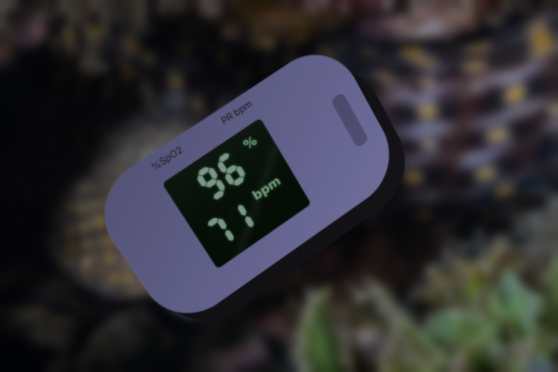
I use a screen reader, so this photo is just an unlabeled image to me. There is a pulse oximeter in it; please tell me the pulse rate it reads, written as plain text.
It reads 71 bpm
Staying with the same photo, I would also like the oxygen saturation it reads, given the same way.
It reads 96 %
